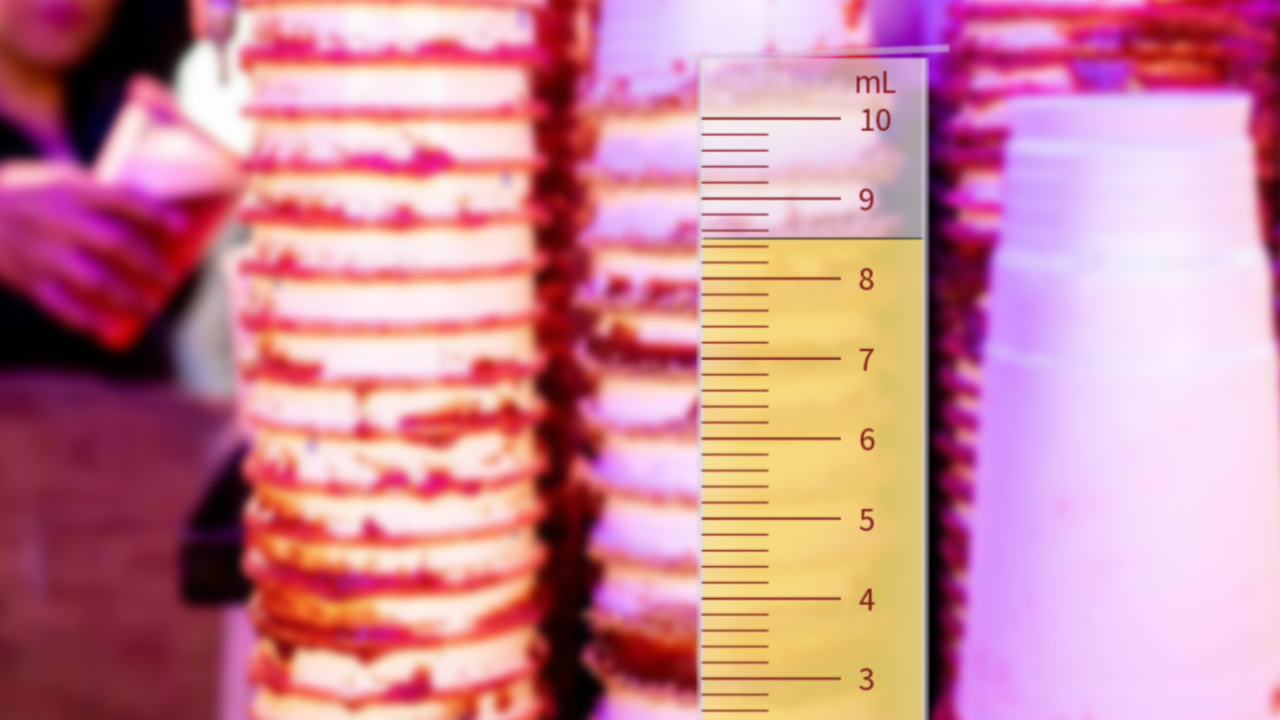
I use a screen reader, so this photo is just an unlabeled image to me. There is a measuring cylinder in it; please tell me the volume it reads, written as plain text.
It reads 8.5 mL
